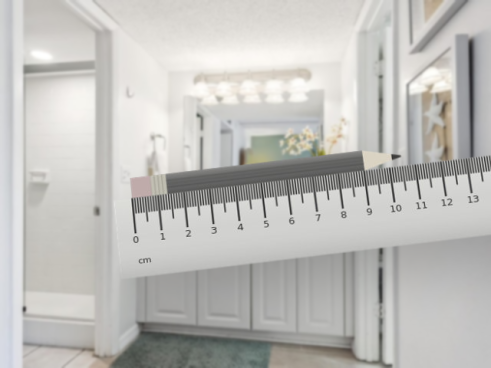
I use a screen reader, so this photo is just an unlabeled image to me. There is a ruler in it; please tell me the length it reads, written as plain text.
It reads 10.5 cm
